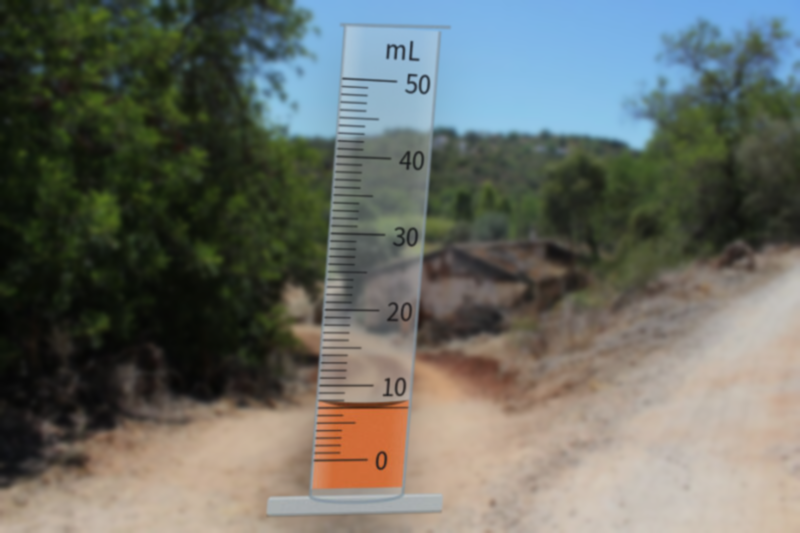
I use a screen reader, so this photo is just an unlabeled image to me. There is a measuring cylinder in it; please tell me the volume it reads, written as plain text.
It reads 7 mL
